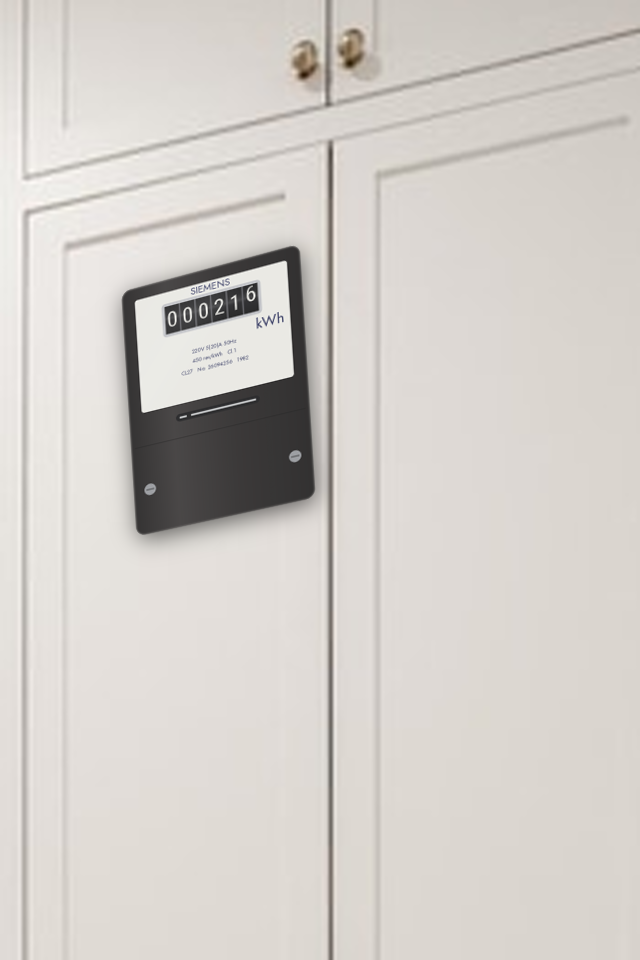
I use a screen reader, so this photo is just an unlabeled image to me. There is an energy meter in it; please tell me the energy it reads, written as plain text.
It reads 216 kWh
